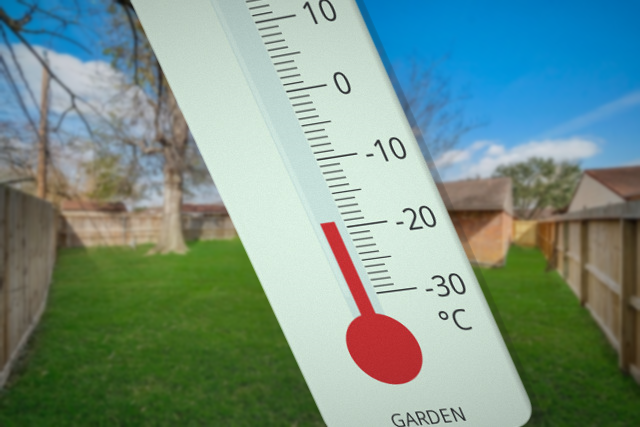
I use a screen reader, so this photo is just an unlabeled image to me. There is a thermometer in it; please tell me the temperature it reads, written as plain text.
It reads -19 °C
